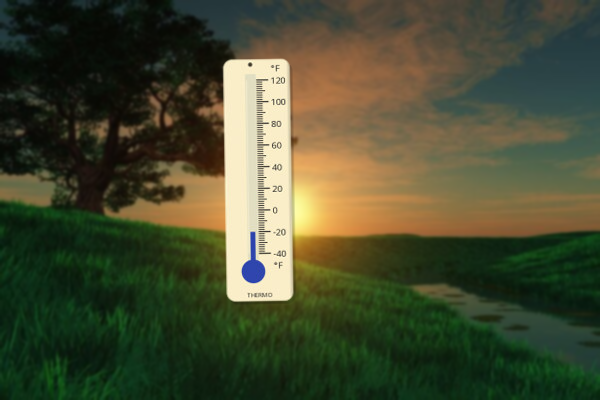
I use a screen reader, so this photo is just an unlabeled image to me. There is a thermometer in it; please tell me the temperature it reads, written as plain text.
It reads -20 °F
